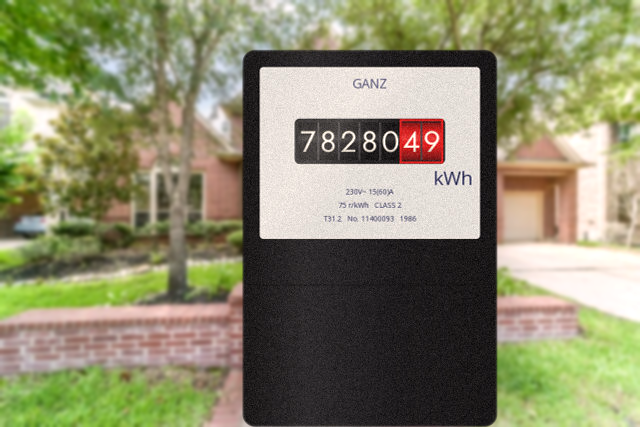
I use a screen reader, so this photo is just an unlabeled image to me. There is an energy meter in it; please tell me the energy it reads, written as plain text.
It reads 78280.49 kWh
